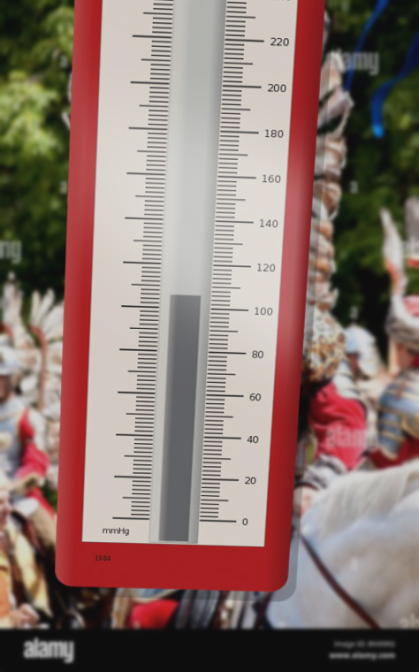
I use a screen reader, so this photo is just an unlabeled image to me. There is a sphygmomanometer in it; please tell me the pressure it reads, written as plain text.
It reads 106 mmHg
